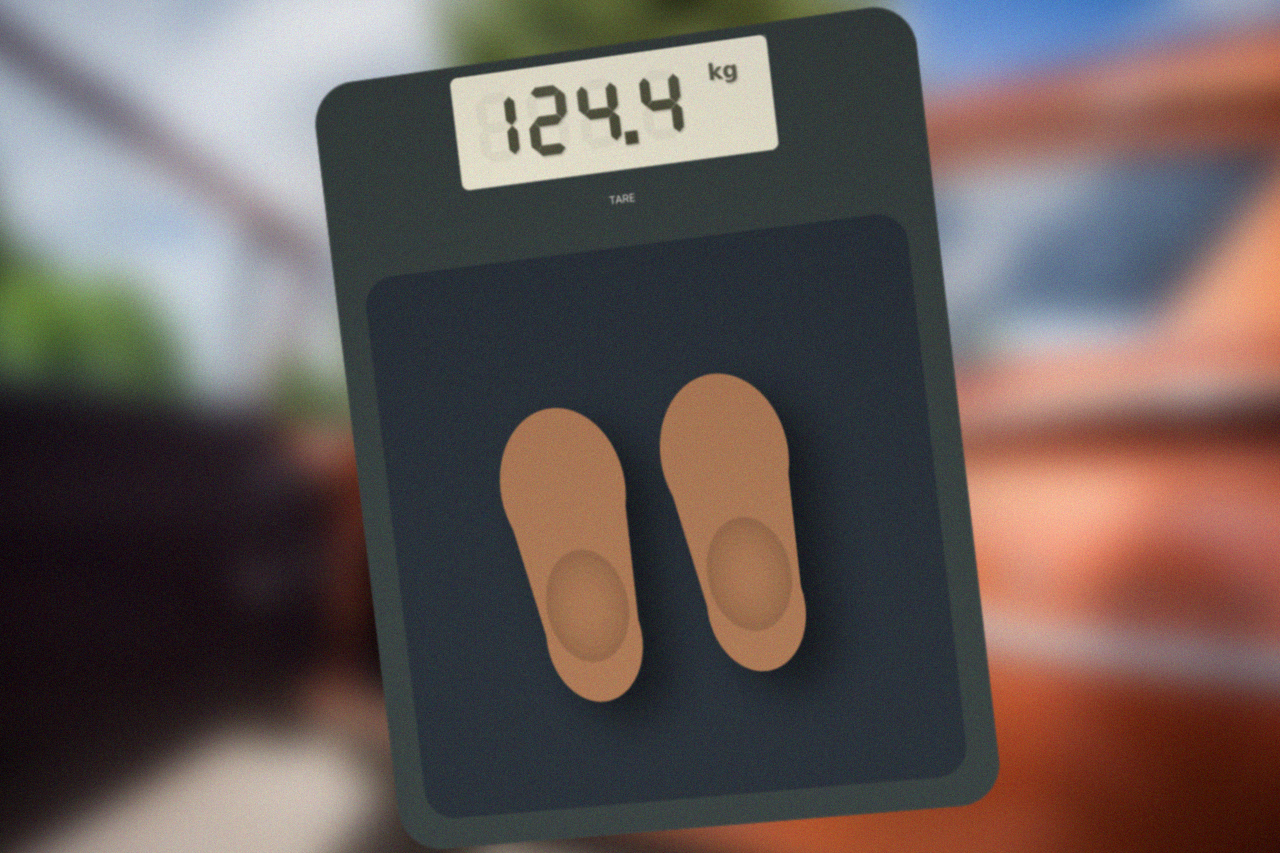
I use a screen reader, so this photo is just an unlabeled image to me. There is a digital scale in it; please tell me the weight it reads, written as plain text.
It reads 124.4 kg
